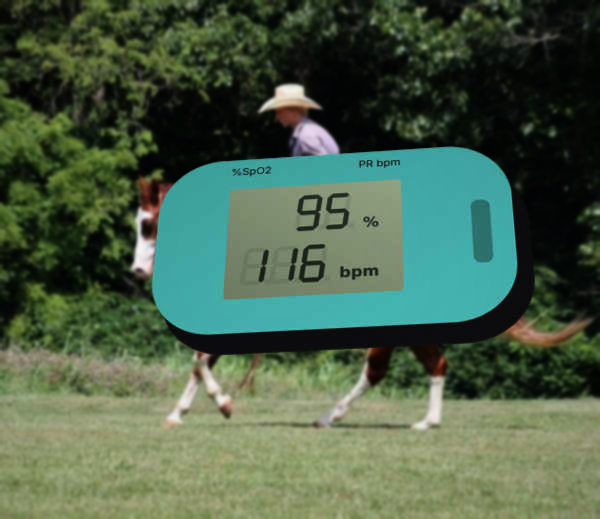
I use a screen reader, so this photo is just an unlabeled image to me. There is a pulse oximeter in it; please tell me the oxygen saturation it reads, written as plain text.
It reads 95 %
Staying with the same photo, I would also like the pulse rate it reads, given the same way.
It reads 116 bpm
